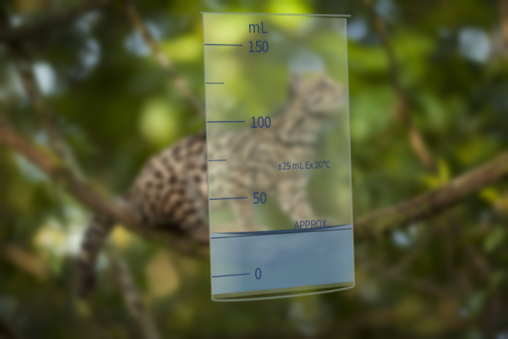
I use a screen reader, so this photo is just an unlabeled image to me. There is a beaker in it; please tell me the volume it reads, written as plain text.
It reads 25 mL
